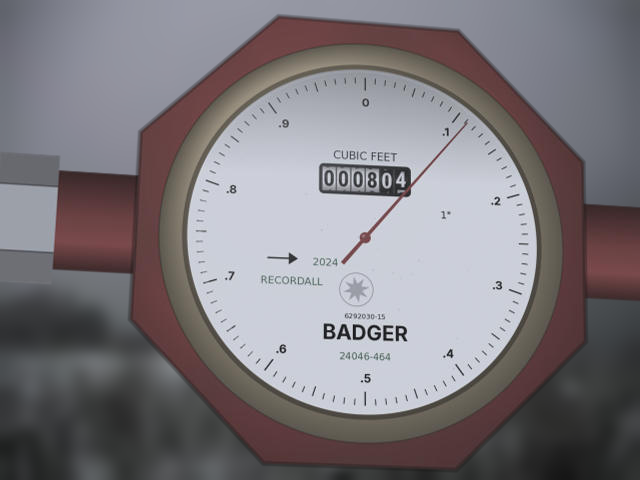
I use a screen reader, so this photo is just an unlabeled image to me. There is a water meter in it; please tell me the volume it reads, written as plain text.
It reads 804.11 ft³
